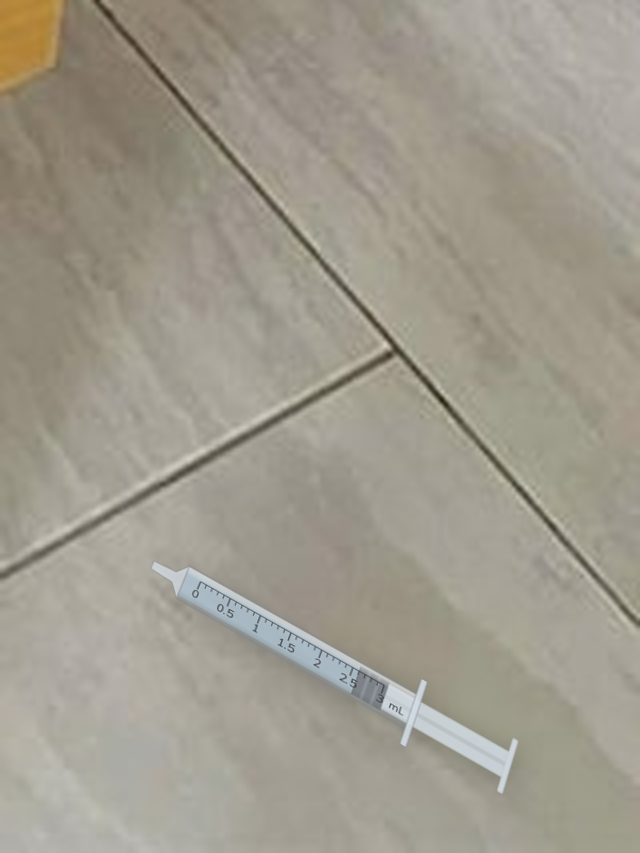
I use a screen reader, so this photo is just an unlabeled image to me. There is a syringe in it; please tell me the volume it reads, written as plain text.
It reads 2.6 mL
